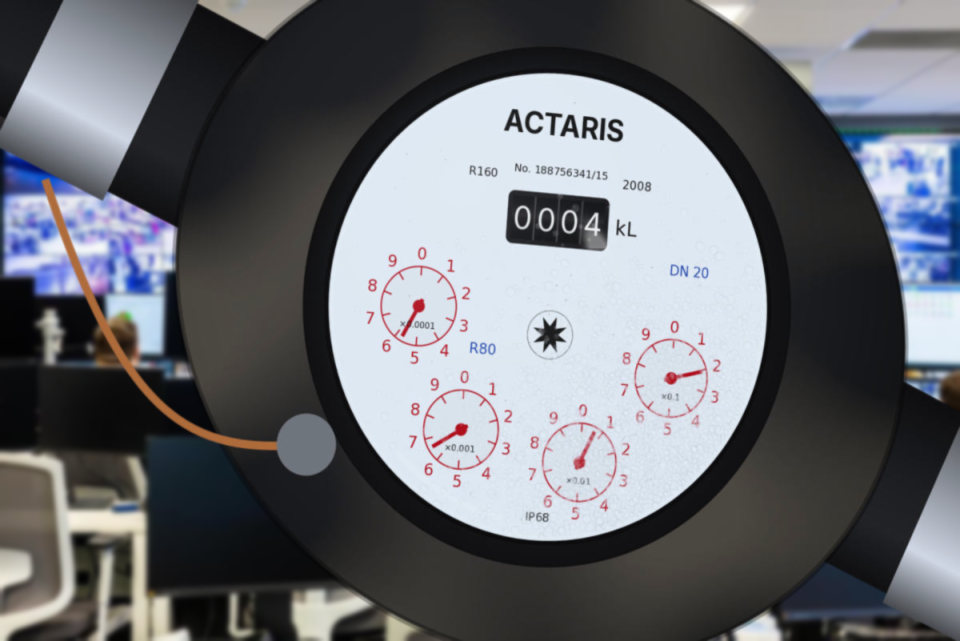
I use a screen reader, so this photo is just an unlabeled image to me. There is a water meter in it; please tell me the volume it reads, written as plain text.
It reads 4.2065 kL
